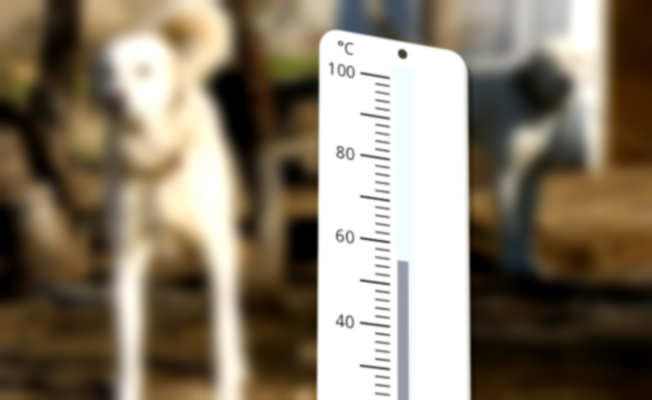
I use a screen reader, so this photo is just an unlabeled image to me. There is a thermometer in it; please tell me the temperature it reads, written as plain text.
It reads 56 °C
